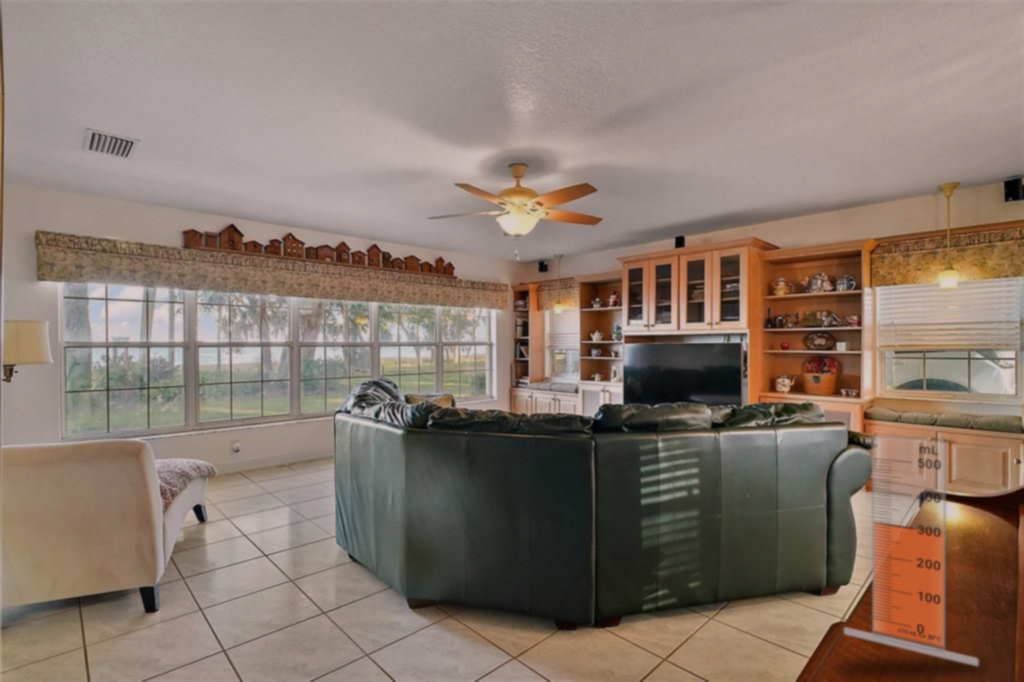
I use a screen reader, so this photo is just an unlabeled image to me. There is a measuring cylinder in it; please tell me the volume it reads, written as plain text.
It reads 300 mL
